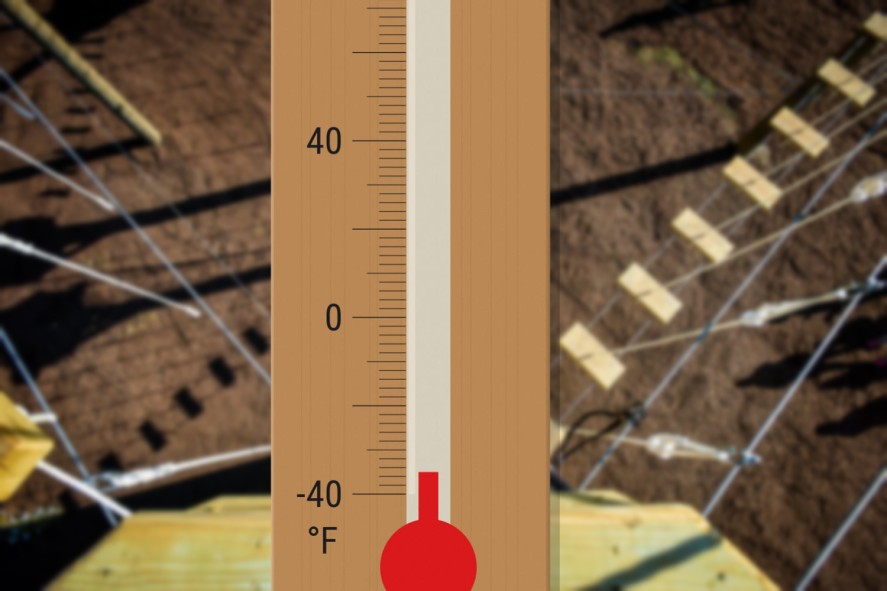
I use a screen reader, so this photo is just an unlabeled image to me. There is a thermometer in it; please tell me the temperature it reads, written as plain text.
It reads -35 °F
